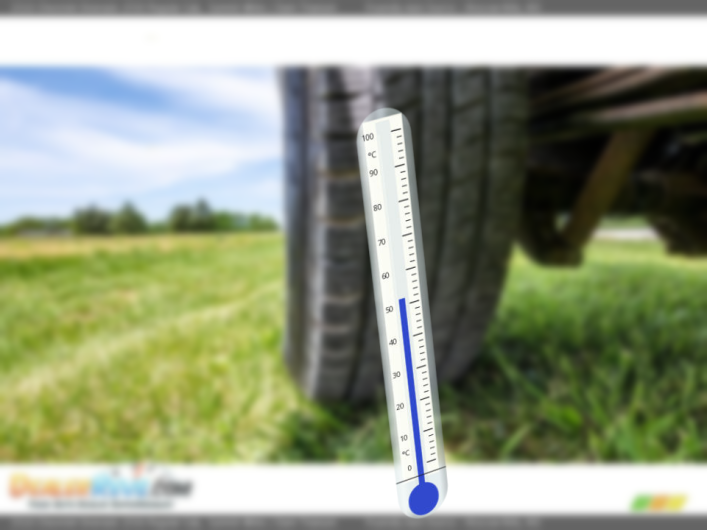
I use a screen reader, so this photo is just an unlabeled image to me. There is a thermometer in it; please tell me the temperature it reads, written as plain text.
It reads 52 °C
